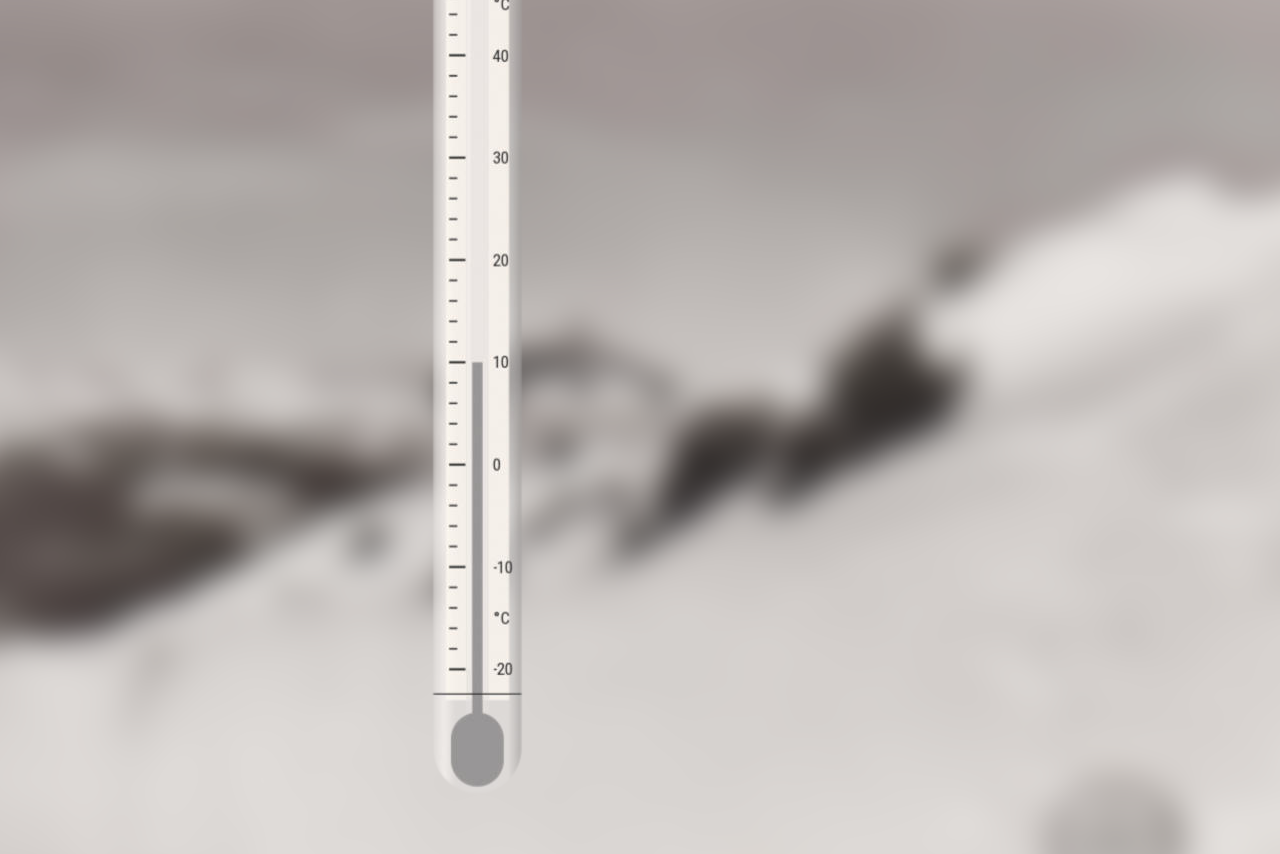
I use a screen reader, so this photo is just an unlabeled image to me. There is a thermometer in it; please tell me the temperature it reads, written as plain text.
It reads 10 °C
